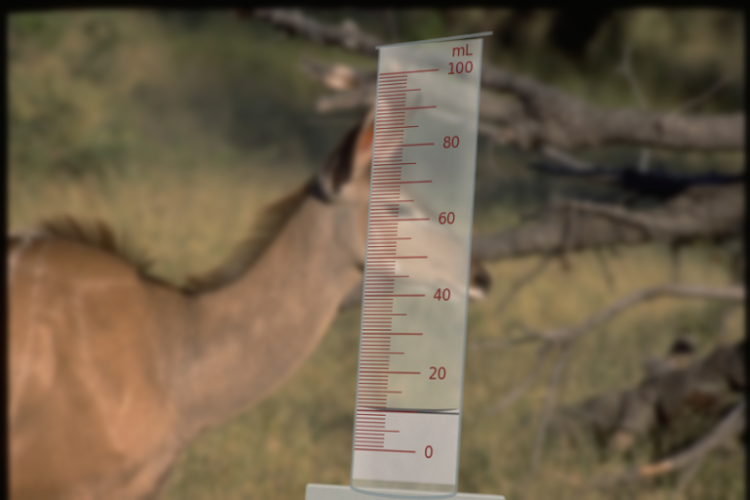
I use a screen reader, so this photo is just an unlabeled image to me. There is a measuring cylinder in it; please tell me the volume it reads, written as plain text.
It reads 10 mL
